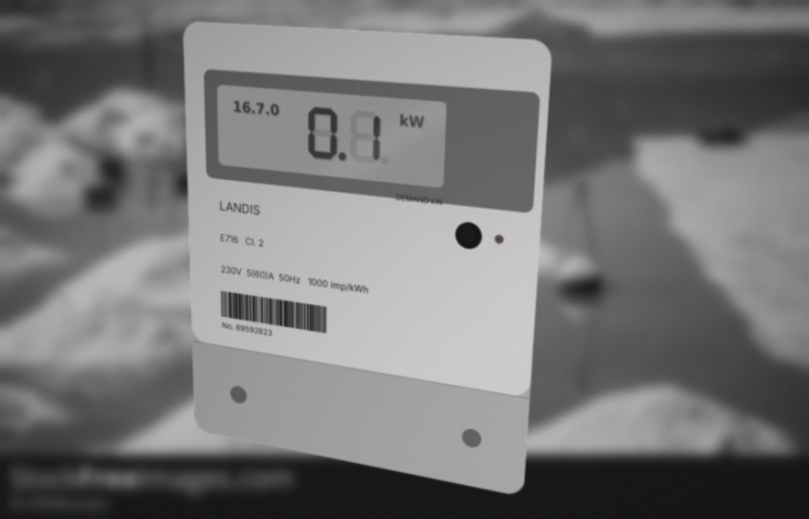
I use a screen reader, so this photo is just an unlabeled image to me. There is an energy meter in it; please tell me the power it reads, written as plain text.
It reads 0.1 kW
